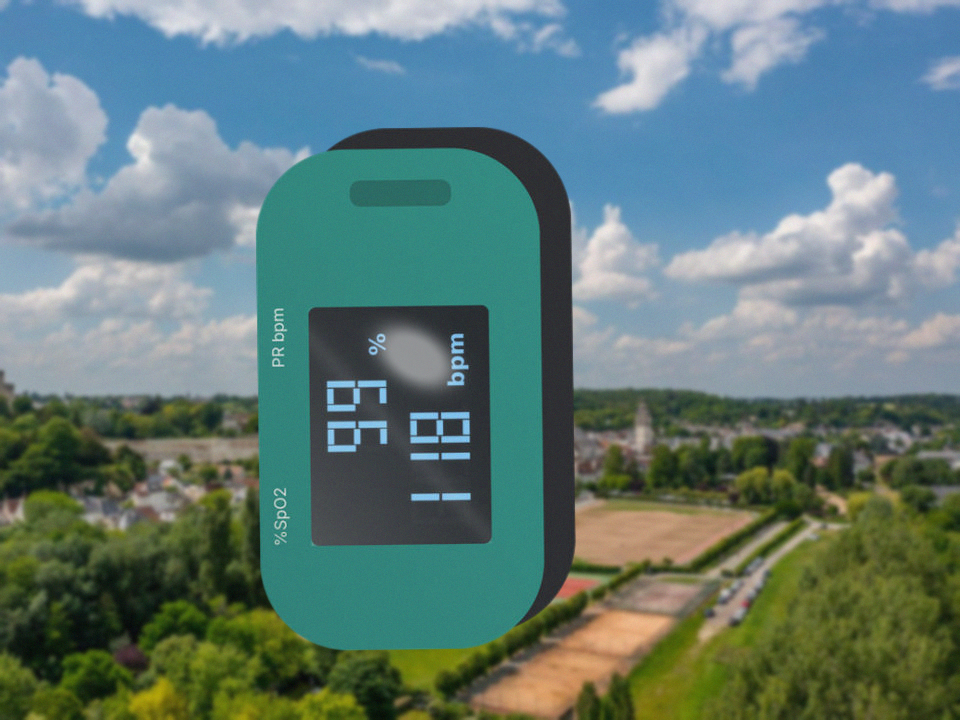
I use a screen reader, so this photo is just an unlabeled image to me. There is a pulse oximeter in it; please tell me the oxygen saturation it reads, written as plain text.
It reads 99 %
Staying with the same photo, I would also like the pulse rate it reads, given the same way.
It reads 118 bpm
